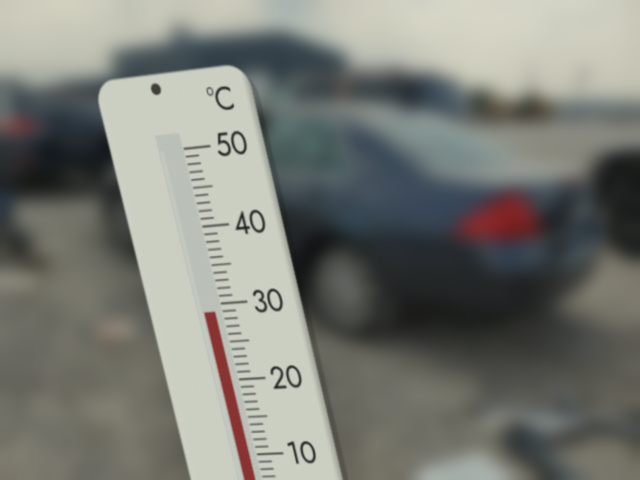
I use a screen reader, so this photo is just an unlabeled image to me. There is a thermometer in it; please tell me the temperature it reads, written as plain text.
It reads 29 °C
